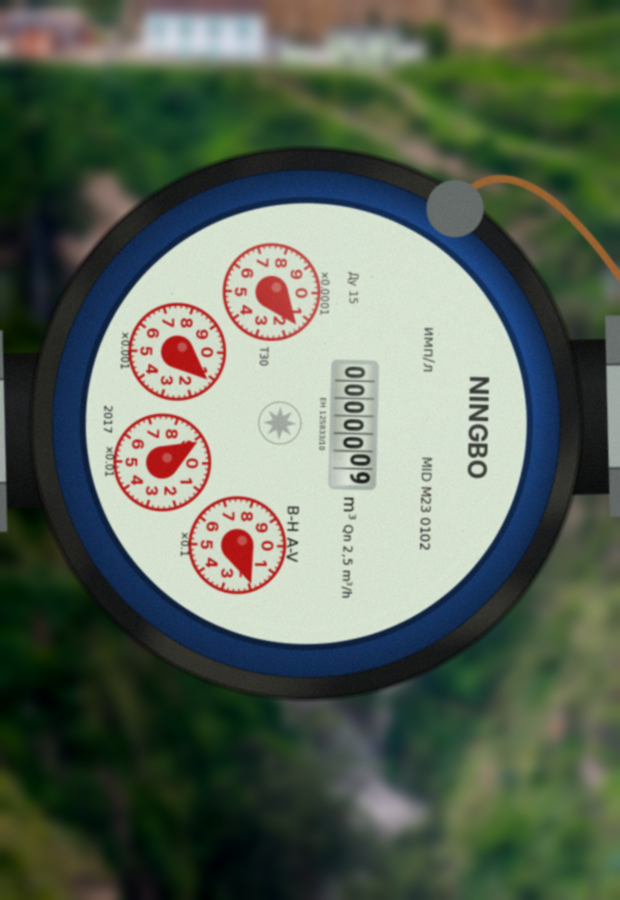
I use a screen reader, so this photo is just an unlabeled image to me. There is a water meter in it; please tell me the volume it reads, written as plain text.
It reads 9.1911 m³
